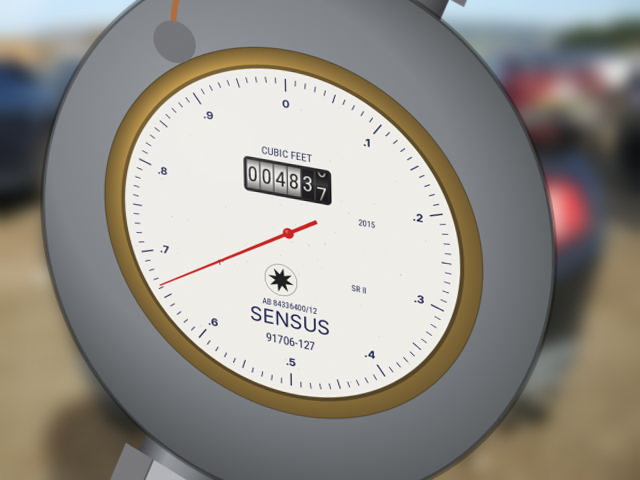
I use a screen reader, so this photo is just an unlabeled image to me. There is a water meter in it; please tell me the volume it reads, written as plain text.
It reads 4836.66 ft³
